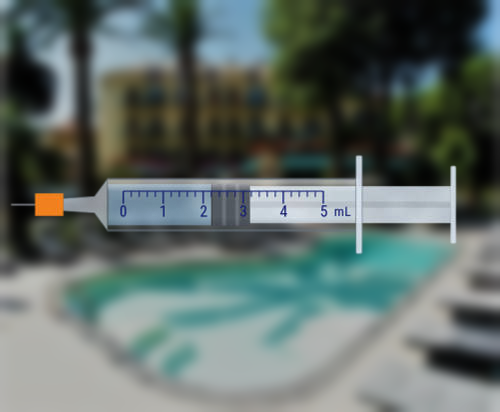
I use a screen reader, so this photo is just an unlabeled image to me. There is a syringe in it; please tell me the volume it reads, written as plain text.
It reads 2.2 mL
